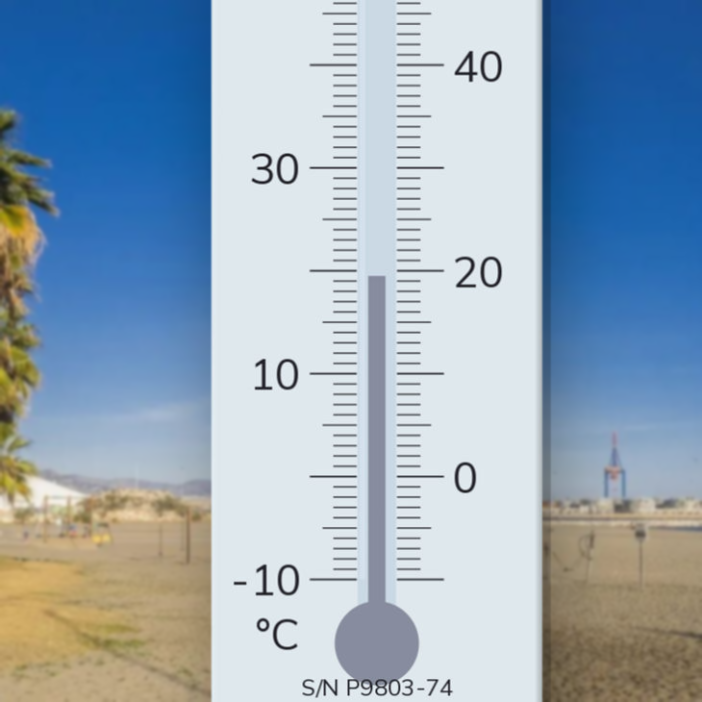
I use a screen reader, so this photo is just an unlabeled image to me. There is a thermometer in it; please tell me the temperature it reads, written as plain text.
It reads 19.5 °C
